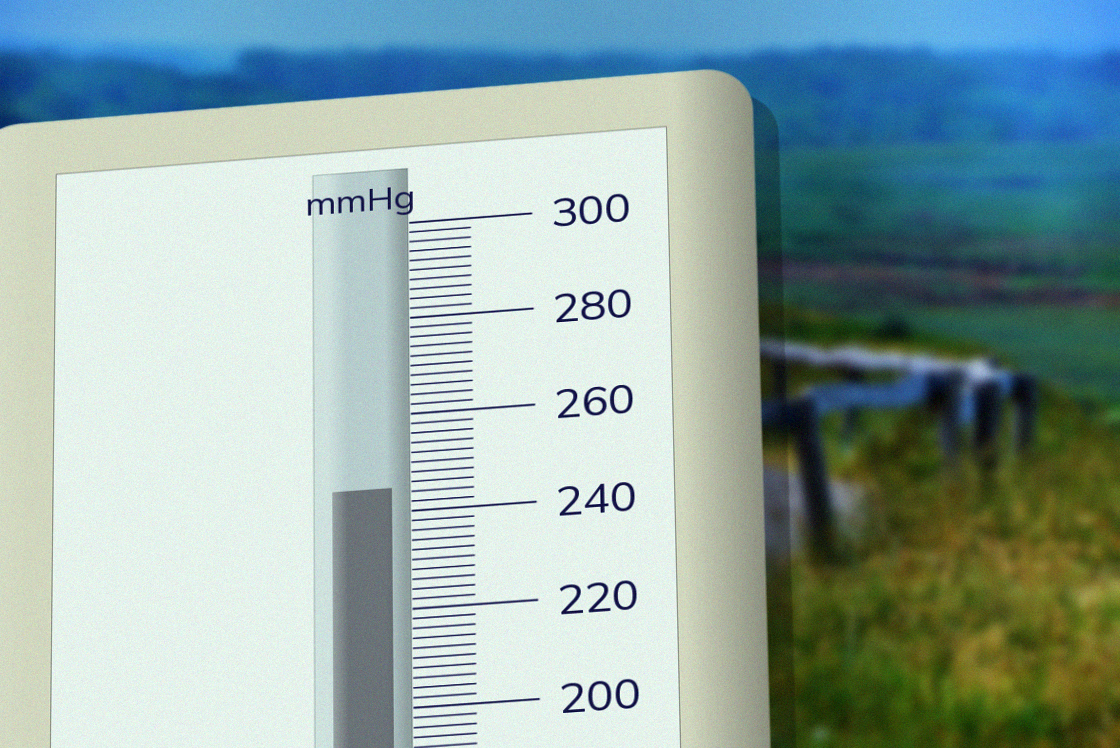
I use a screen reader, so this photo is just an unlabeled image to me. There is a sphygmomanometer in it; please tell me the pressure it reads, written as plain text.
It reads 245 mmHg
